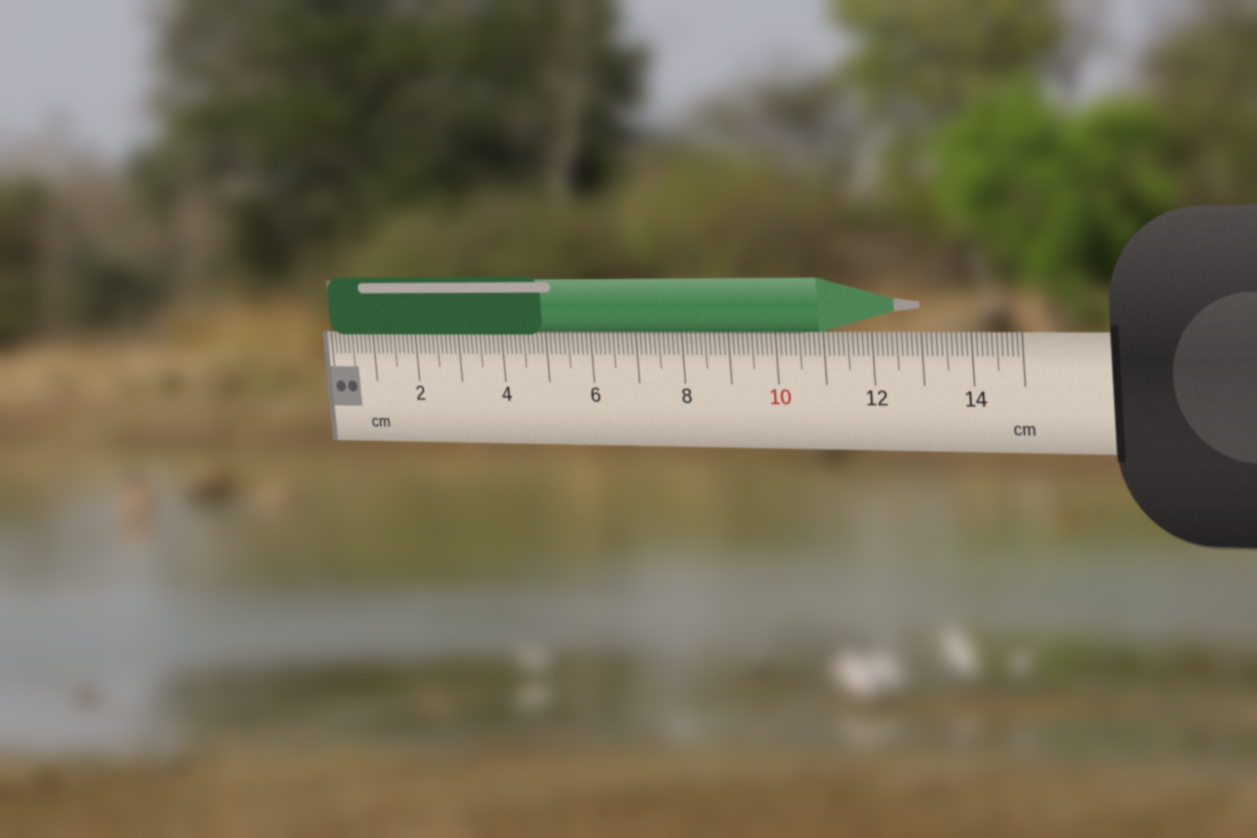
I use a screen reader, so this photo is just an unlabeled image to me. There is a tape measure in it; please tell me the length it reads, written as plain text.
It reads 13 cm
